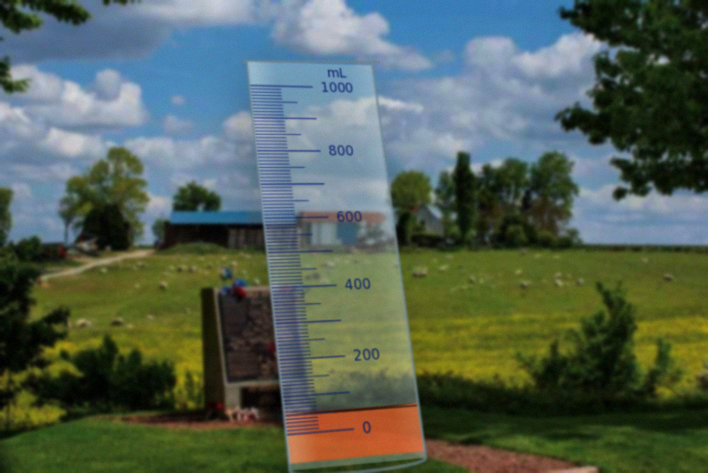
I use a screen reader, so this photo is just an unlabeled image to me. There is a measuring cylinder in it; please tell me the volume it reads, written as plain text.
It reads 50 mL
